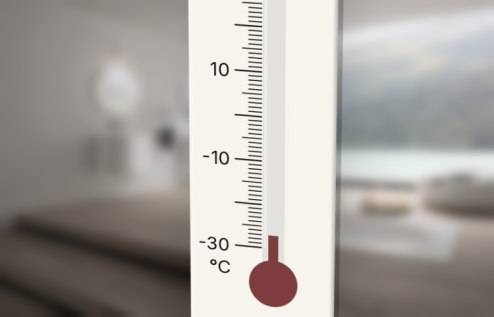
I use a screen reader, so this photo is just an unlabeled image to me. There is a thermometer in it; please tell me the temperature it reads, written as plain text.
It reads -27 °C
